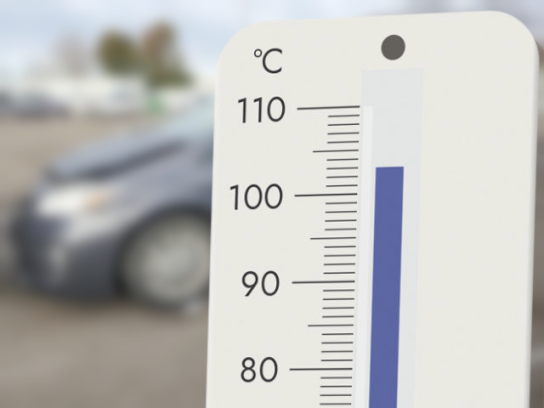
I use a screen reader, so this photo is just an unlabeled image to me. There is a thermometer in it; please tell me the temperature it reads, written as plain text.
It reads 103 °C
